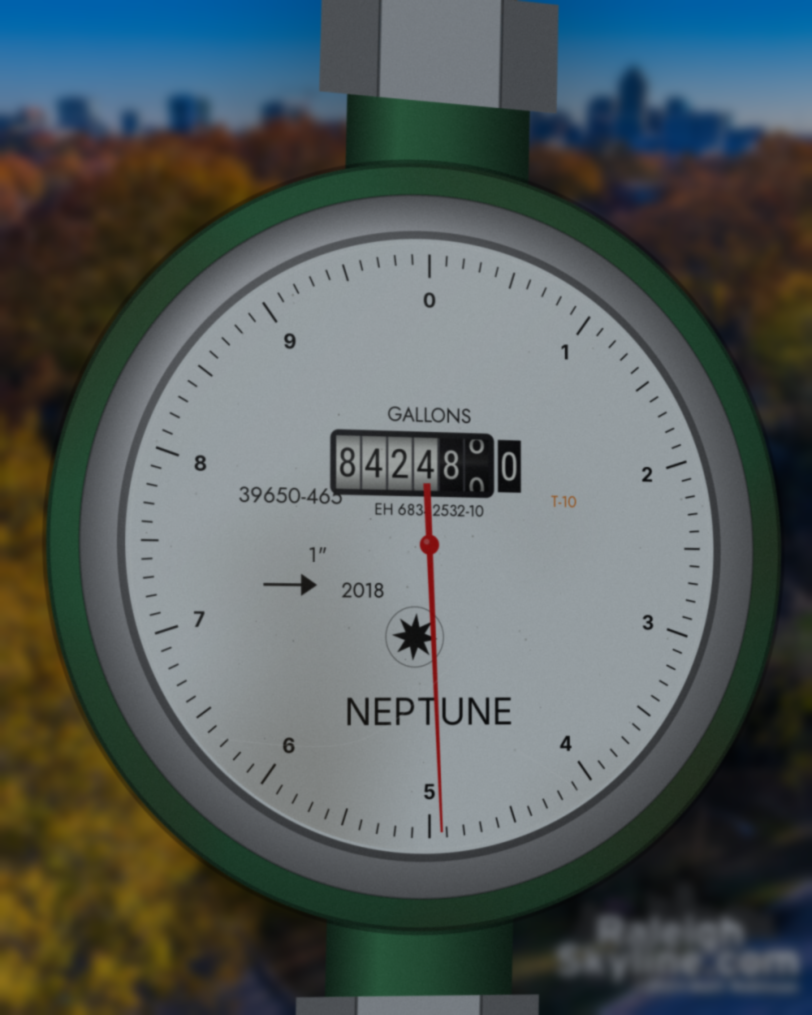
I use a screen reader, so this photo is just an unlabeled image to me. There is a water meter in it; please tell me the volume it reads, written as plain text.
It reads 8424884.9 gal
